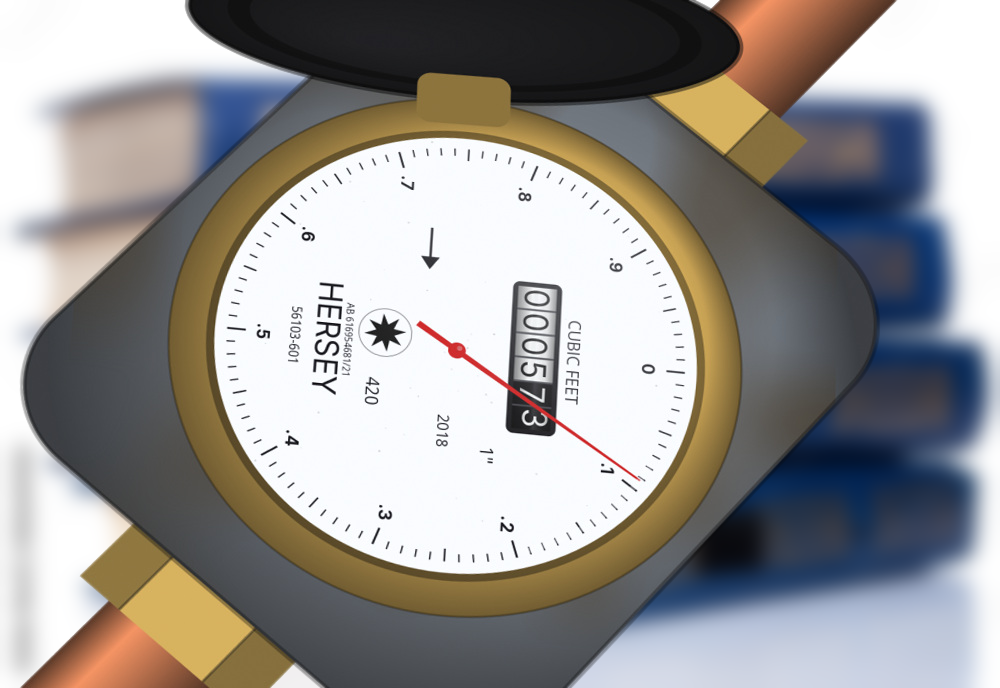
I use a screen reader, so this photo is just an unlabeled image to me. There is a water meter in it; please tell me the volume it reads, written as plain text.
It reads 573.09 ft³
